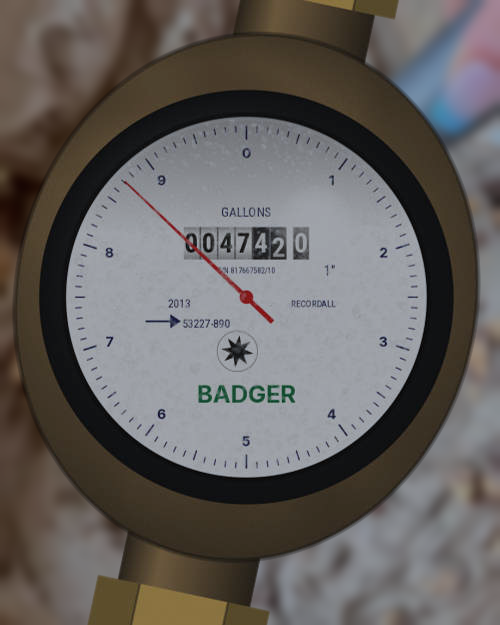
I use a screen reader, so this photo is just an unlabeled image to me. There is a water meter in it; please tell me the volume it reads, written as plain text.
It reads 47418.7 gal
